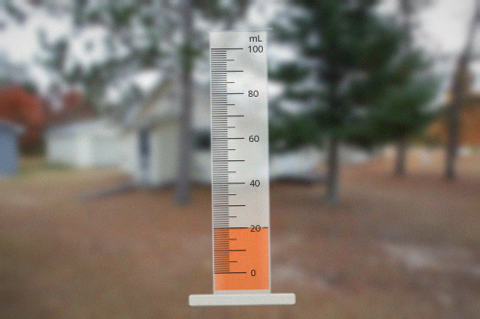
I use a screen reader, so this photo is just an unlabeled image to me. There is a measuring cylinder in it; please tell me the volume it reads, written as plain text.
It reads 20 mL
